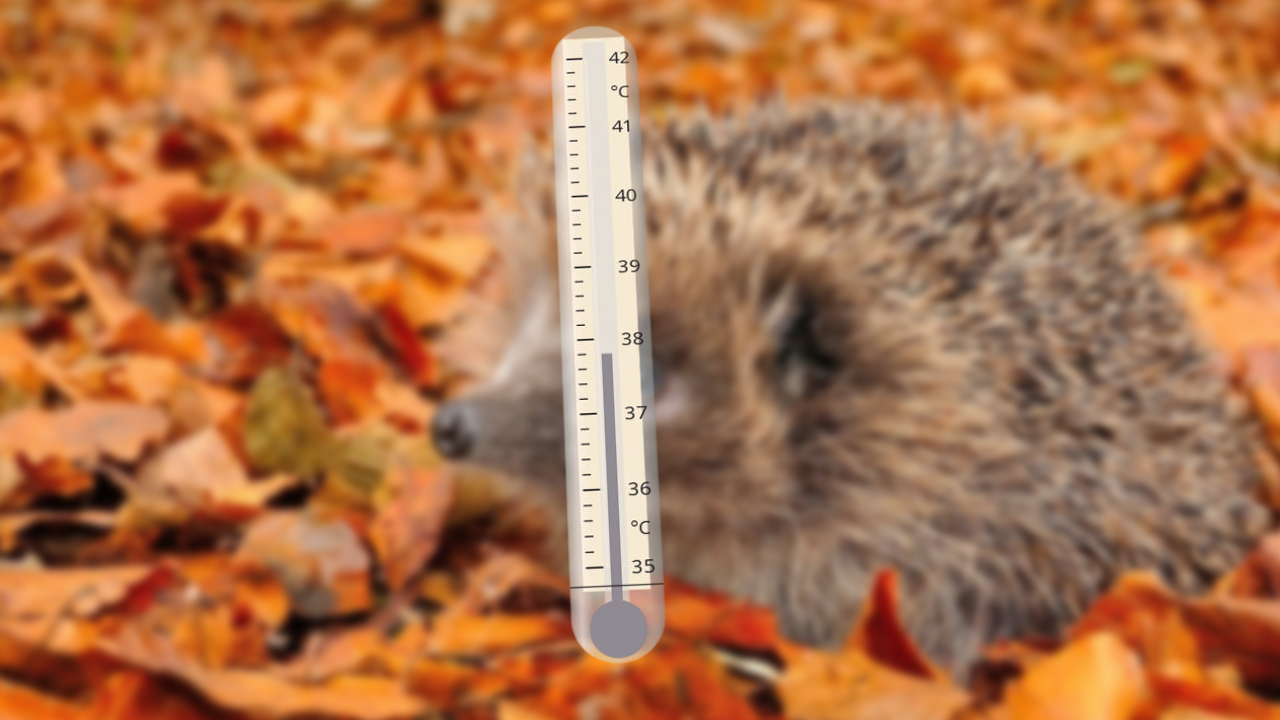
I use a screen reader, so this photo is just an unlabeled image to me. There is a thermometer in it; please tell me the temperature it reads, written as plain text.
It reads 37.8 °C
